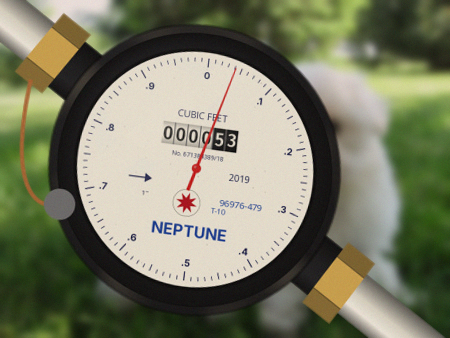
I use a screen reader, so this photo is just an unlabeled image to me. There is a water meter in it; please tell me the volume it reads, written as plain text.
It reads 53.04 ft³
